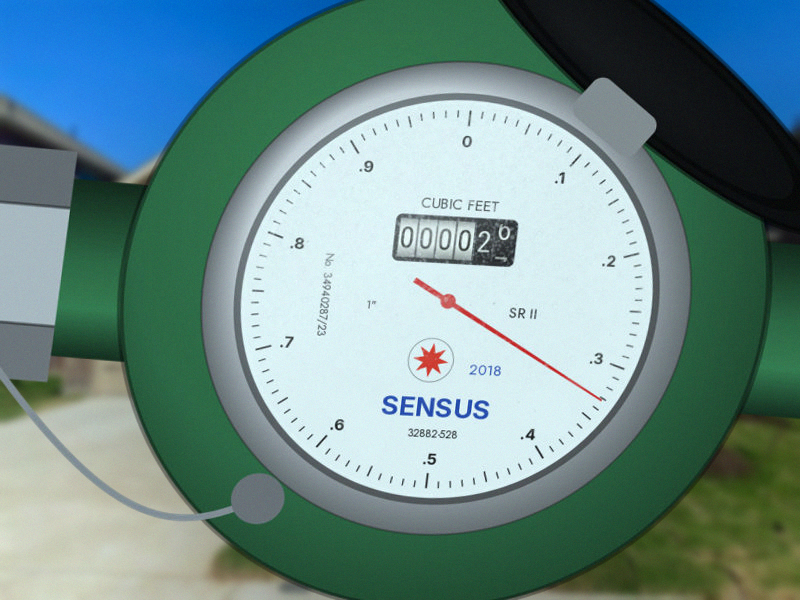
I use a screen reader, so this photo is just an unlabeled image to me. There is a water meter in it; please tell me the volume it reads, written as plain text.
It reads 26.33 ft³
